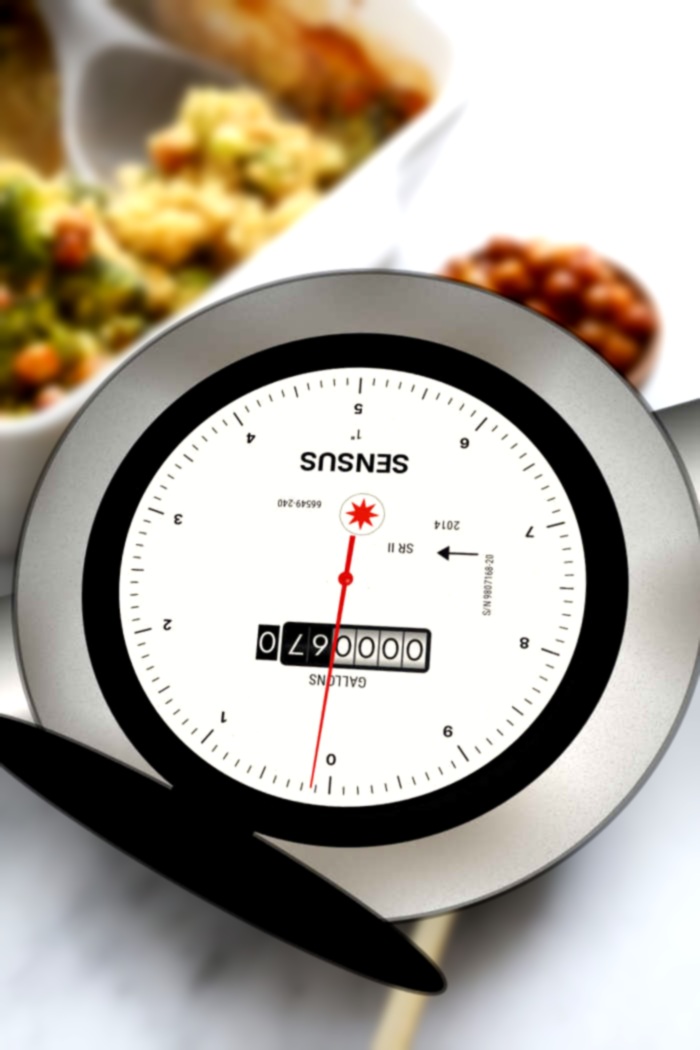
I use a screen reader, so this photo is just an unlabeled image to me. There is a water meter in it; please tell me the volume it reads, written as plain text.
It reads 670.1 gal
